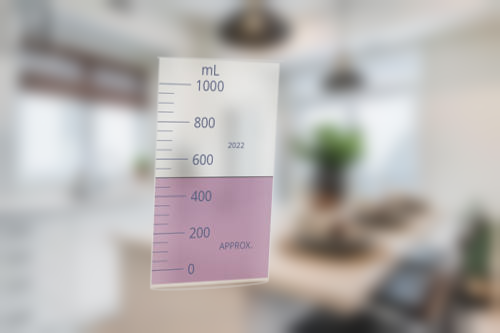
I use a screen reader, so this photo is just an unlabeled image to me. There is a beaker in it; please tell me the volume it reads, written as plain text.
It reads 500 mL
